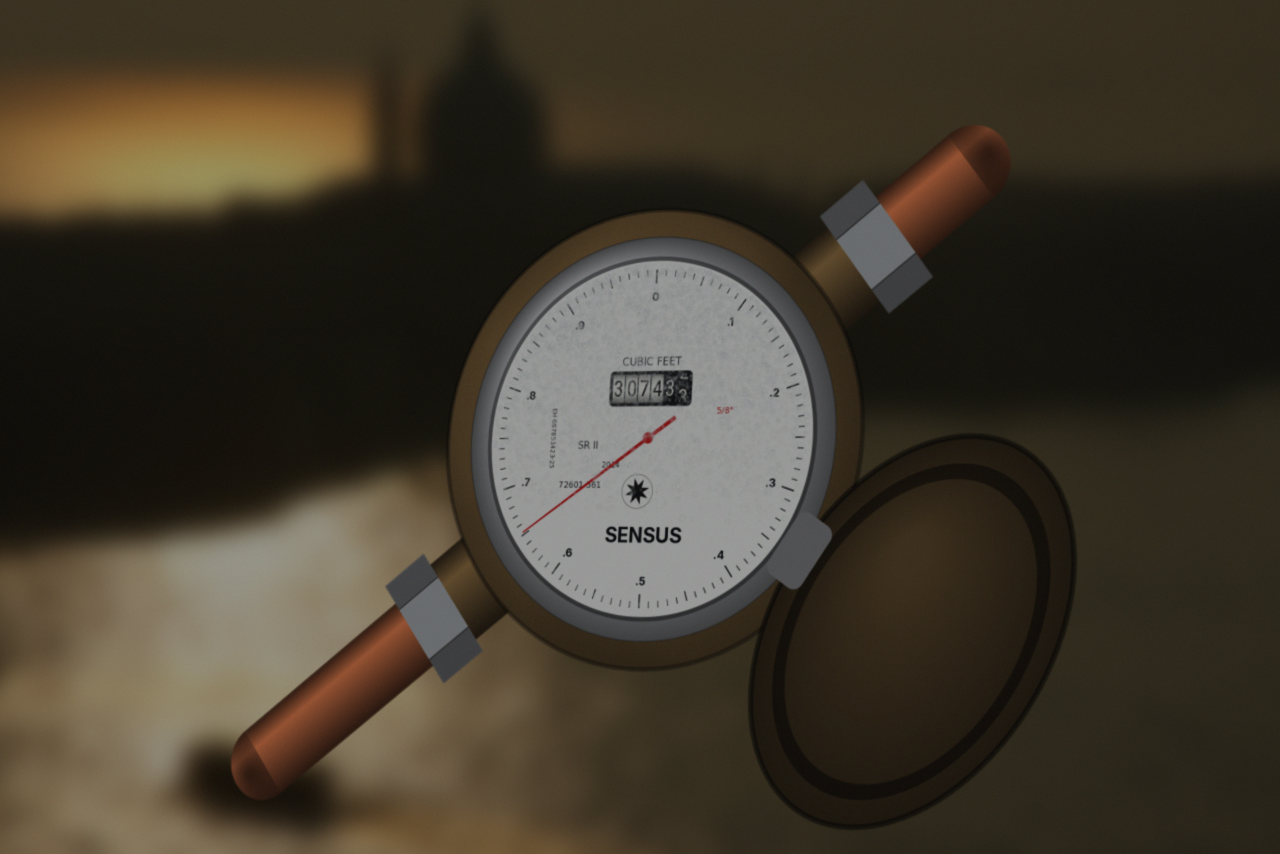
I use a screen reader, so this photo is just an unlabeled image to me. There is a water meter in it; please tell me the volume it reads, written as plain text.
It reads 307432.65 ft³
